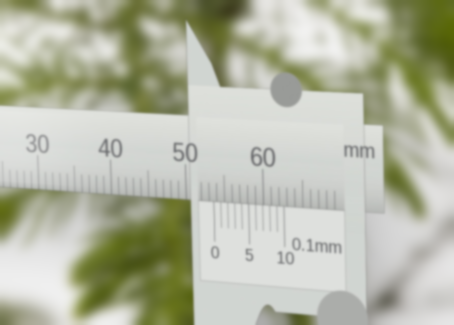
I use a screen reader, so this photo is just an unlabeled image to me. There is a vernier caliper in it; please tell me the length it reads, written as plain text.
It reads 53.6 mm
